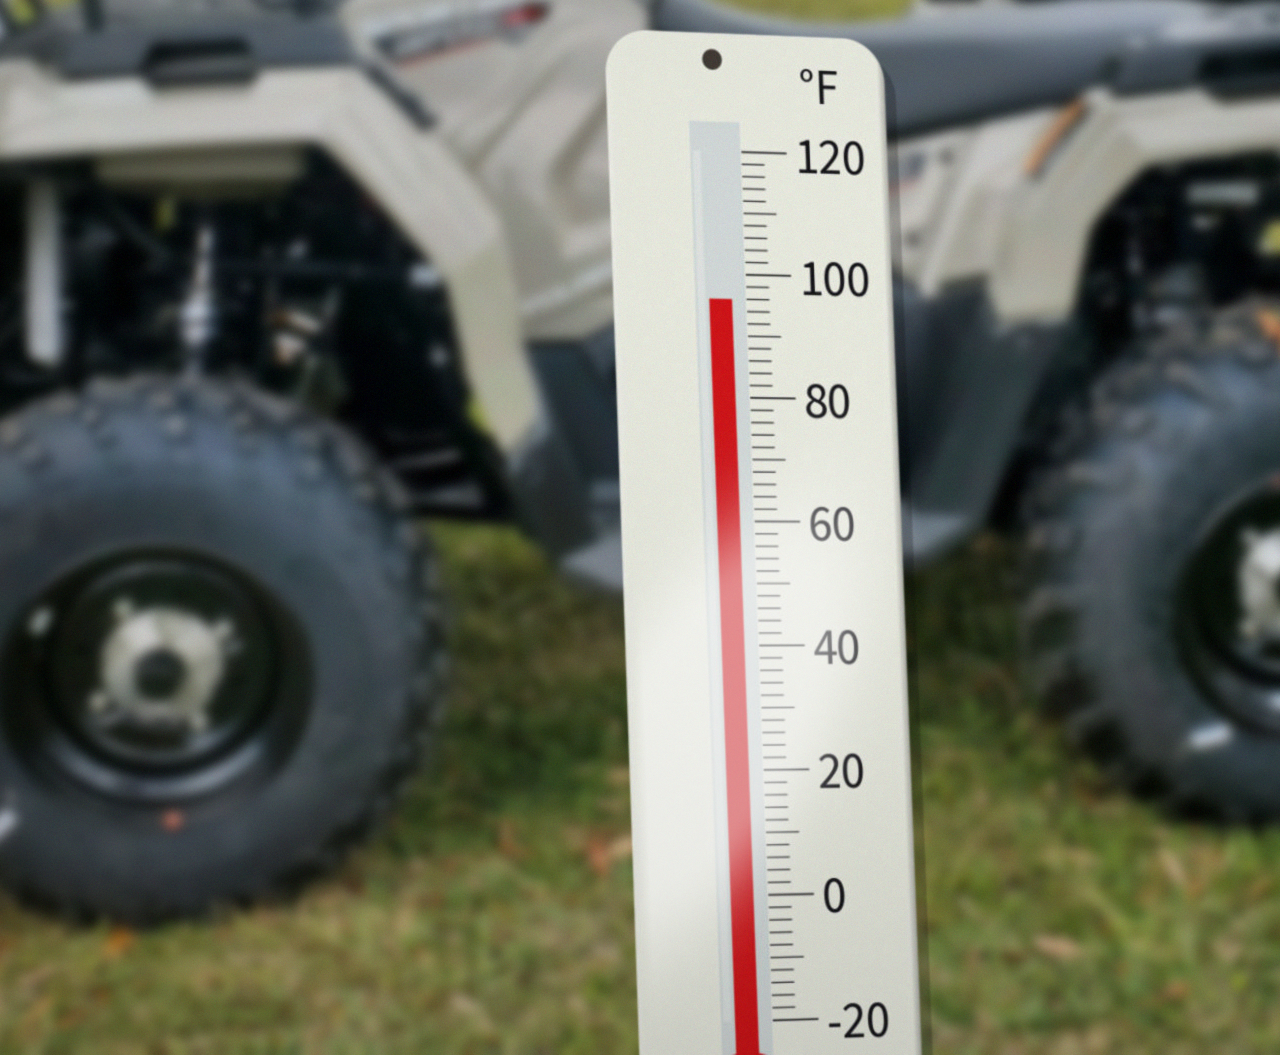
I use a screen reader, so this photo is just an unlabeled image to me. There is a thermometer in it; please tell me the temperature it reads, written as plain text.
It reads 96 °F
